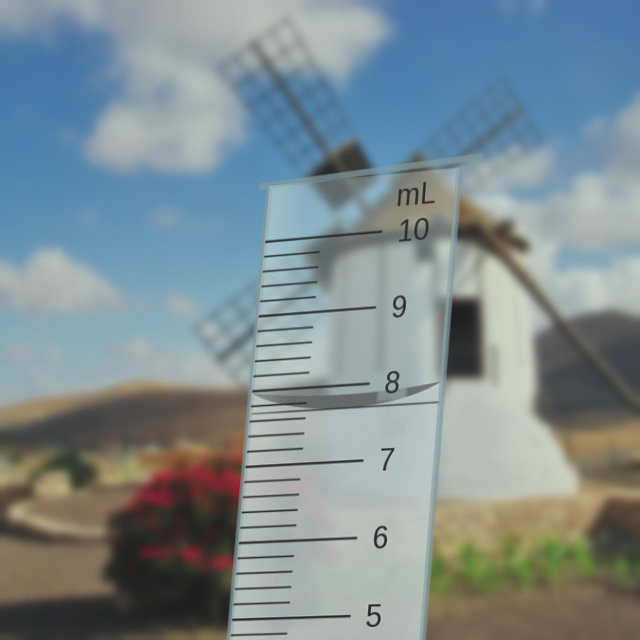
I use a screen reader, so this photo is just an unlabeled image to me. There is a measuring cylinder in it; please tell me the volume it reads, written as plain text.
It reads 7.7 mL
